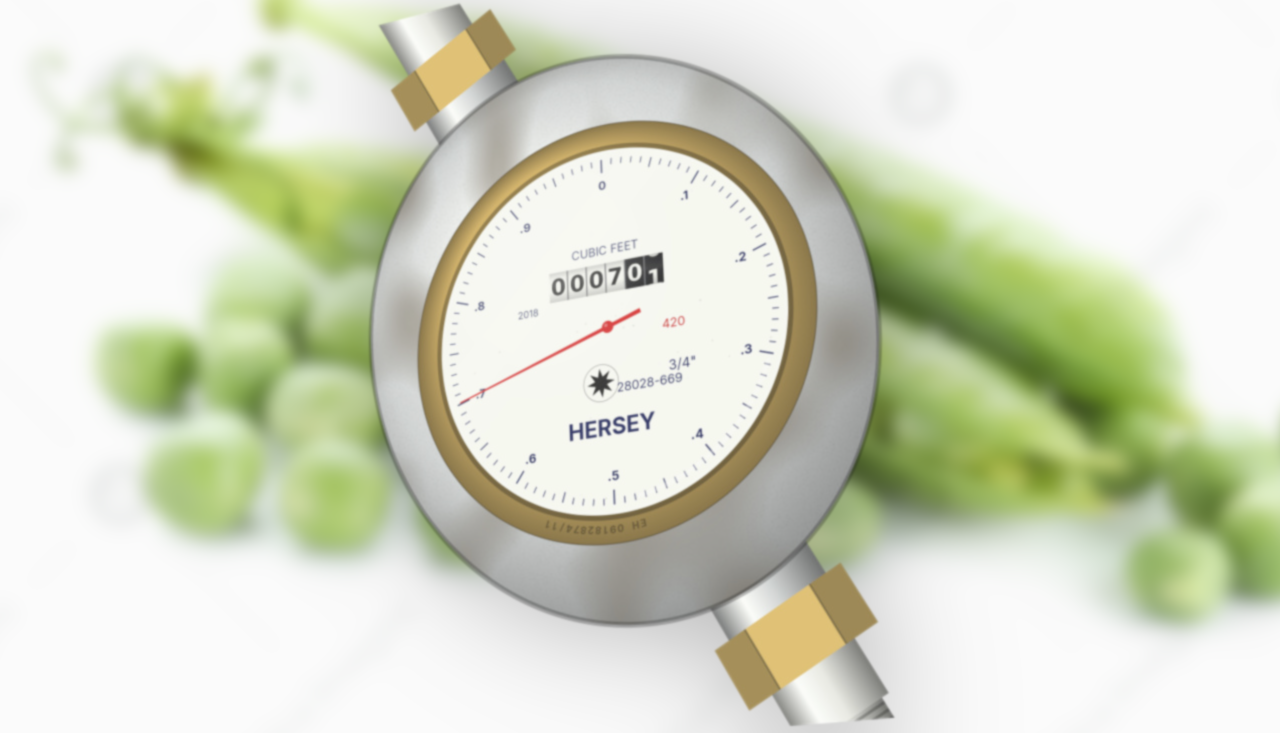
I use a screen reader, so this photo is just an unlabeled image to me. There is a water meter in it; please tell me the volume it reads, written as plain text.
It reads 700.70 ft³
